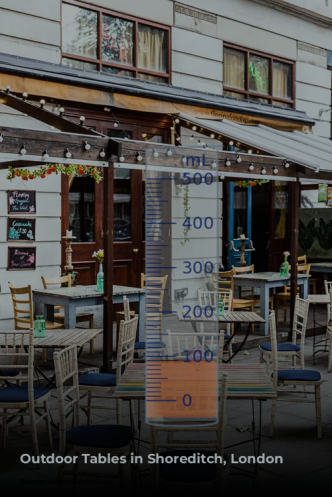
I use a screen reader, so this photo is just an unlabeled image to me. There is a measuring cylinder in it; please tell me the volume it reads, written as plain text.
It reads 90 mL
